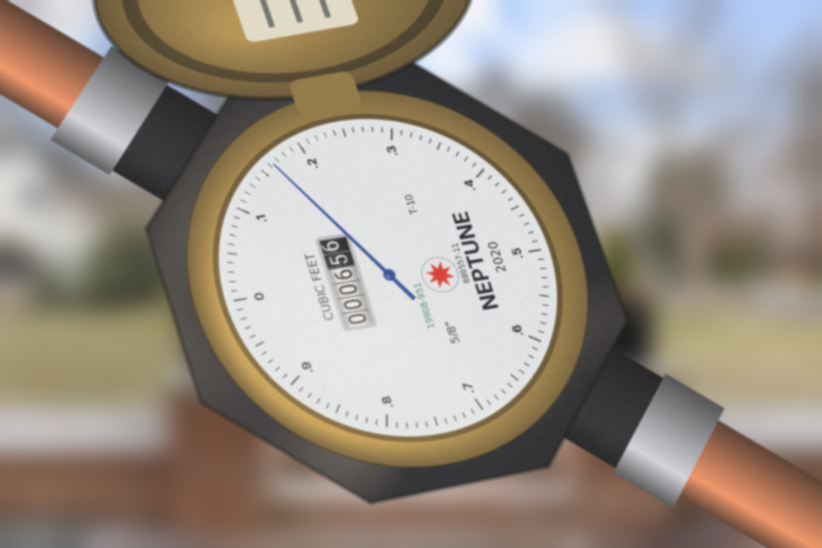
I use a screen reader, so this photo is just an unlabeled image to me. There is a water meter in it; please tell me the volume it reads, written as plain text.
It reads 656.16 ft³
